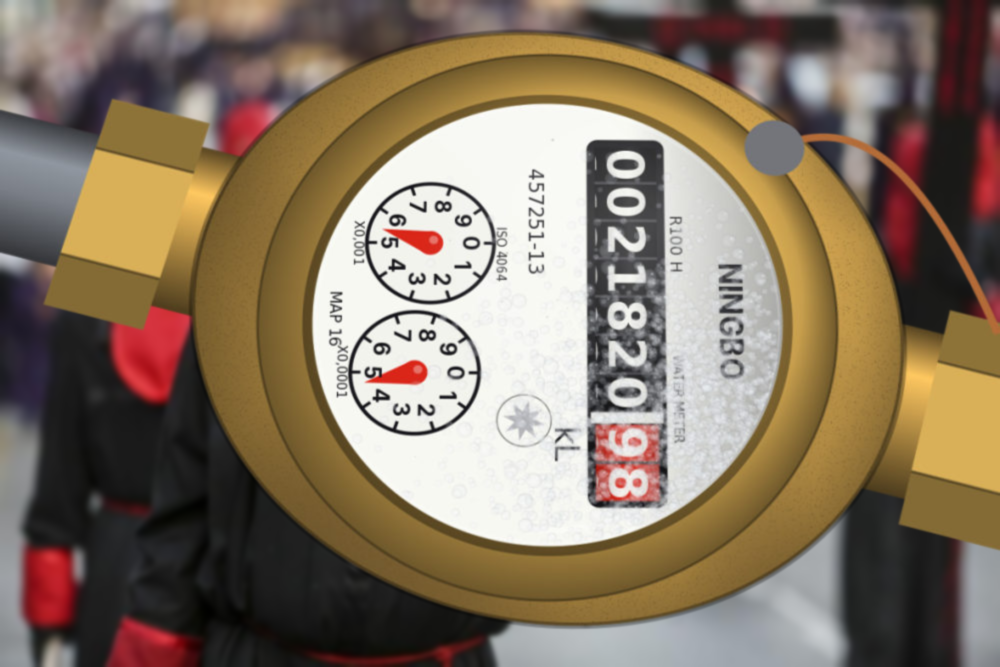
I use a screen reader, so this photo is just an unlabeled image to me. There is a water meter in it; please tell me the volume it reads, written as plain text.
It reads 21820.9854 kL
